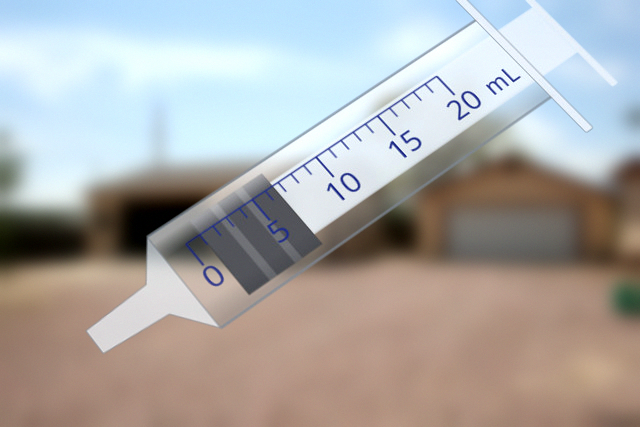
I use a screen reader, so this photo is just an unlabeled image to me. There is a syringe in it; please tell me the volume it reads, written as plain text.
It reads 1 mL
